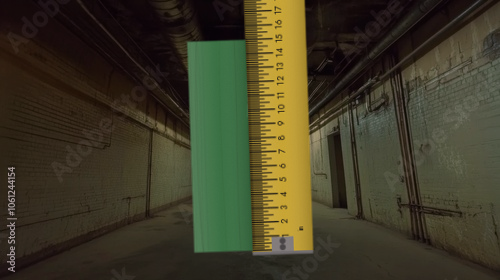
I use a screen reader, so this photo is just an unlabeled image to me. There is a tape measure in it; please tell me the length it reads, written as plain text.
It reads 15 in
